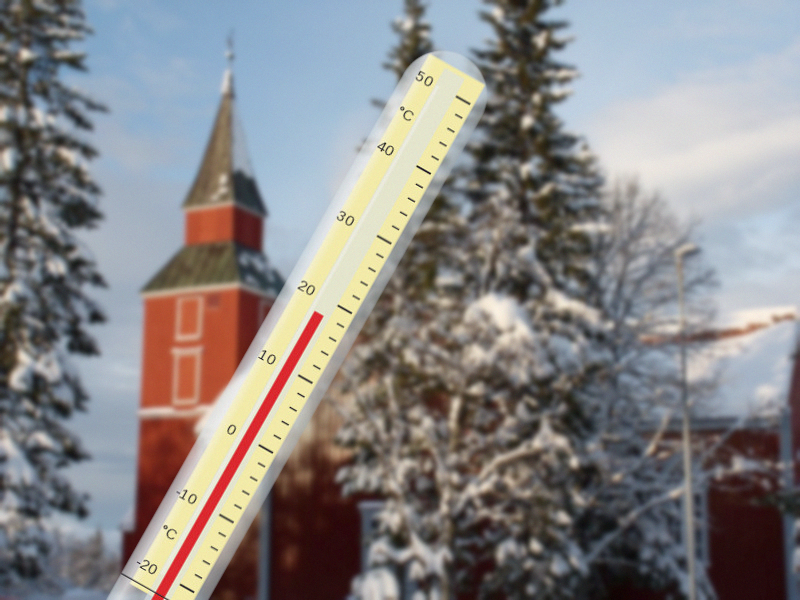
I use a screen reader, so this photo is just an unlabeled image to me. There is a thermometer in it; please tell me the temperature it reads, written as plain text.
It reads 18 °C
